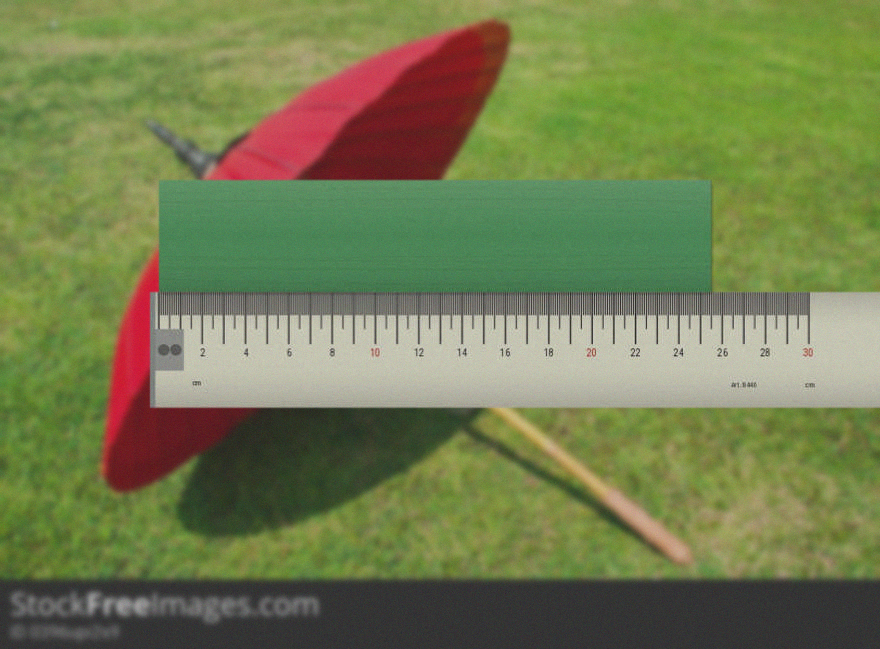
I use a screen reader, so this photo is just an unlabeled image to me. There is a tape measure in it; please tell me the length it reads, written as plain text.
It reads 25.5 cm
